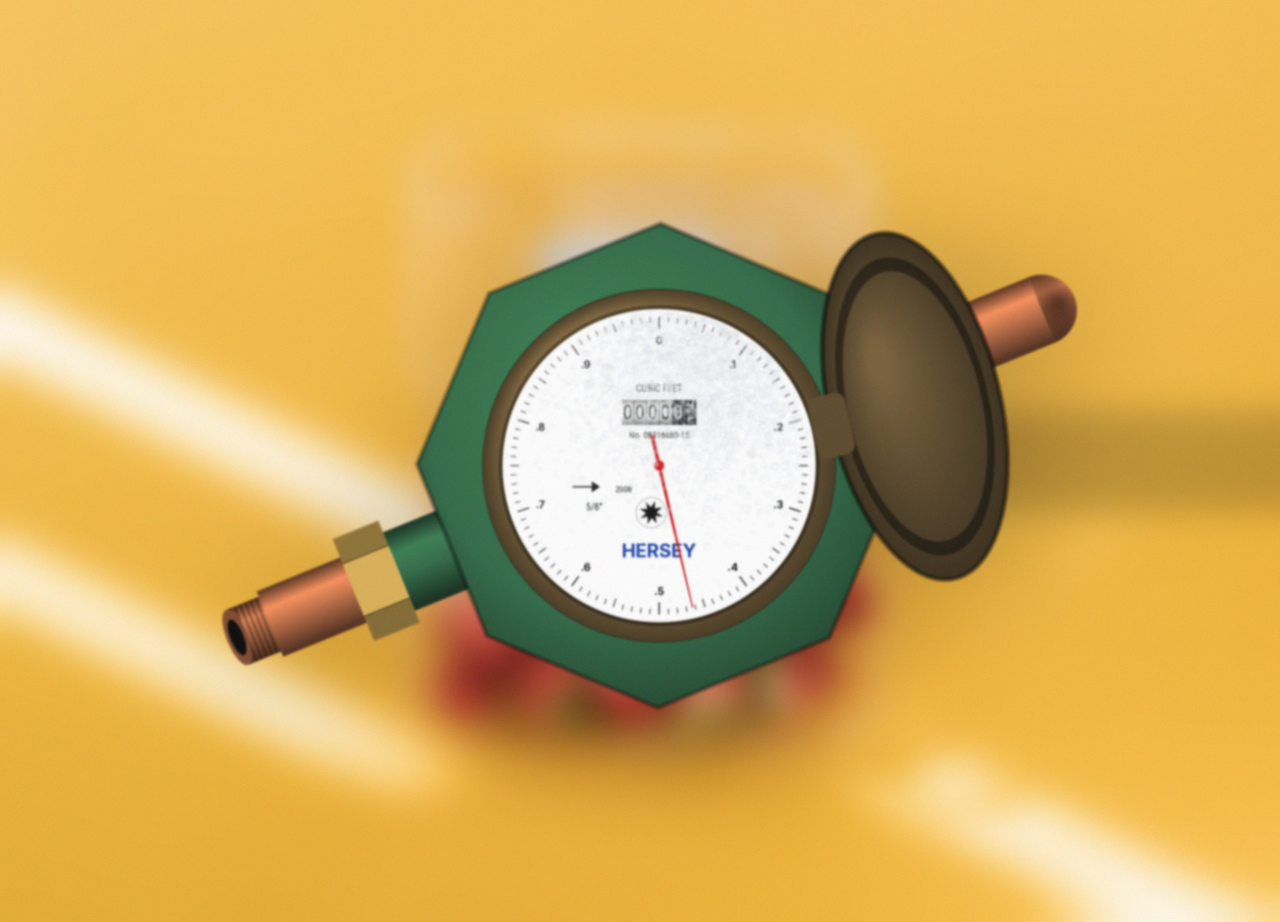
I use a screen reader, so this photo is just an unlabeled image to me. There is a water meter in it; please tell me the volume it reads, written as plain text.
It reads 4.46 ft³
